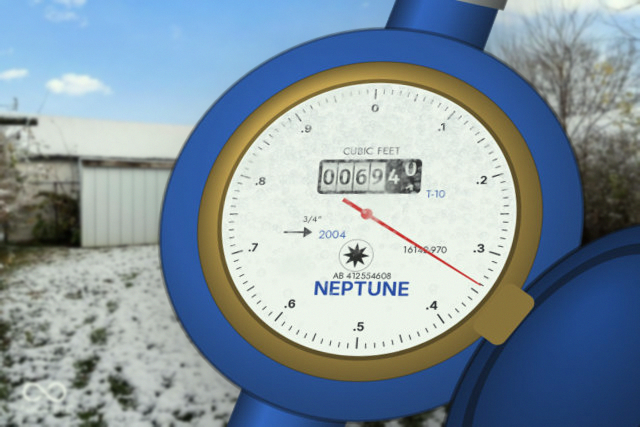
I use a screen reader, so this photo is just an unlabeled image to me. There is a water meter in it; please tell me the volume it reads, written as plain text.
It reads 6940.34 ft³
